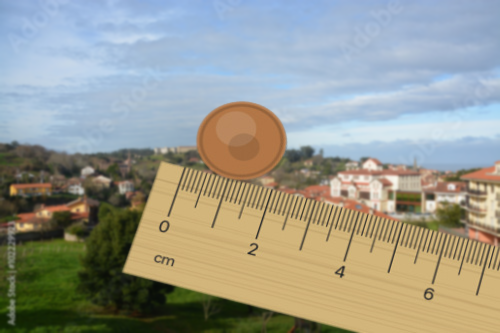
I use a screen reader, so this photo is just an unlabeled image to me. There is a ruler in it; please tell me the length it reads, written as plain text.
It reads 2 cm
